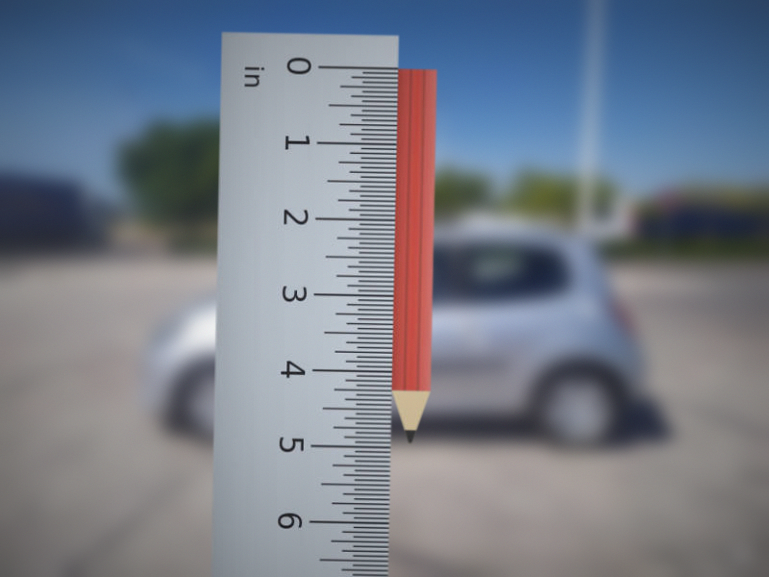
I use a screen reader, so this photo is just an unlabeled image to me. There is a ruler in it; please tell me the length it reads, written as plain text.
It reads 4.9375 in
